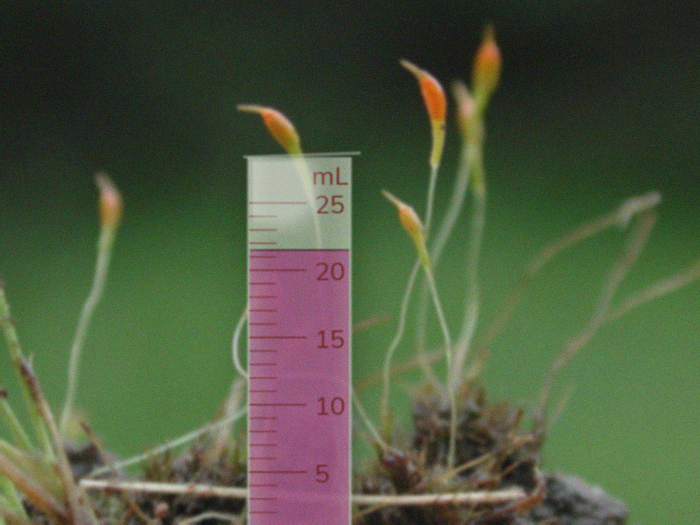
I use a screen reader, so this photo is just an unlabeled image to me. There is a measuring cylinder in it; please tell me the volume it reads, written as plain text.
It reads 21.5 mL
